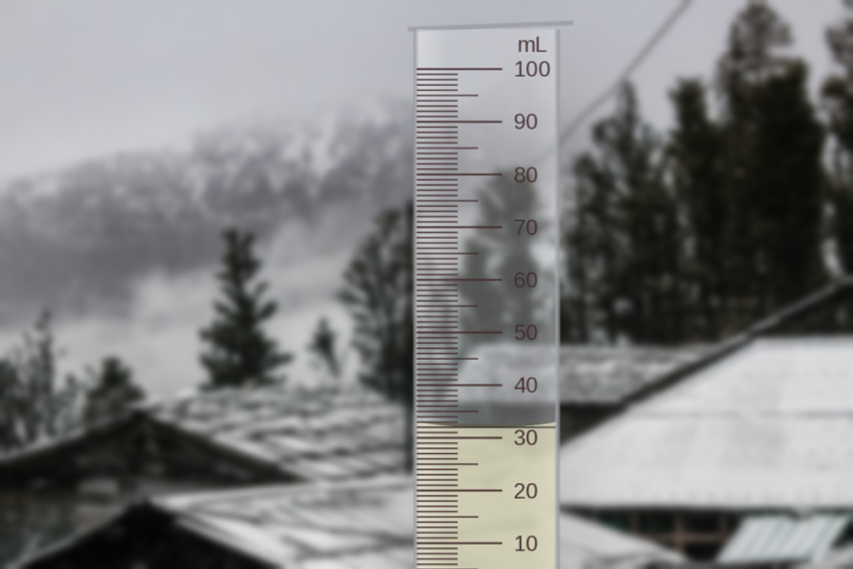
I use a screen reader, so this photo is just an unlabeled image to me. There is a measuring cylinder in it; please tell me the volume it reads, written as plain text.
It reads 32 mL
